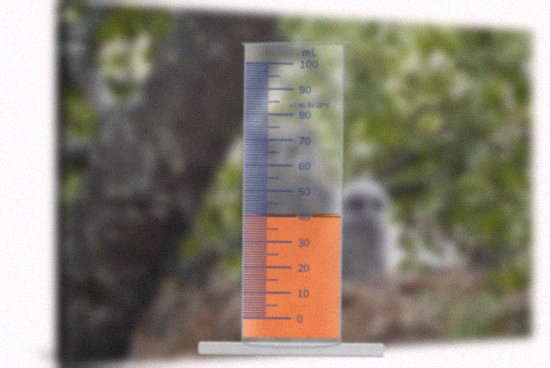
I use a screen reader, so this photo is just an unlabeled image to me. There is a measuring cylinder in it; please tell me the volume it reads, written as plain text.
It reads 40 mL
